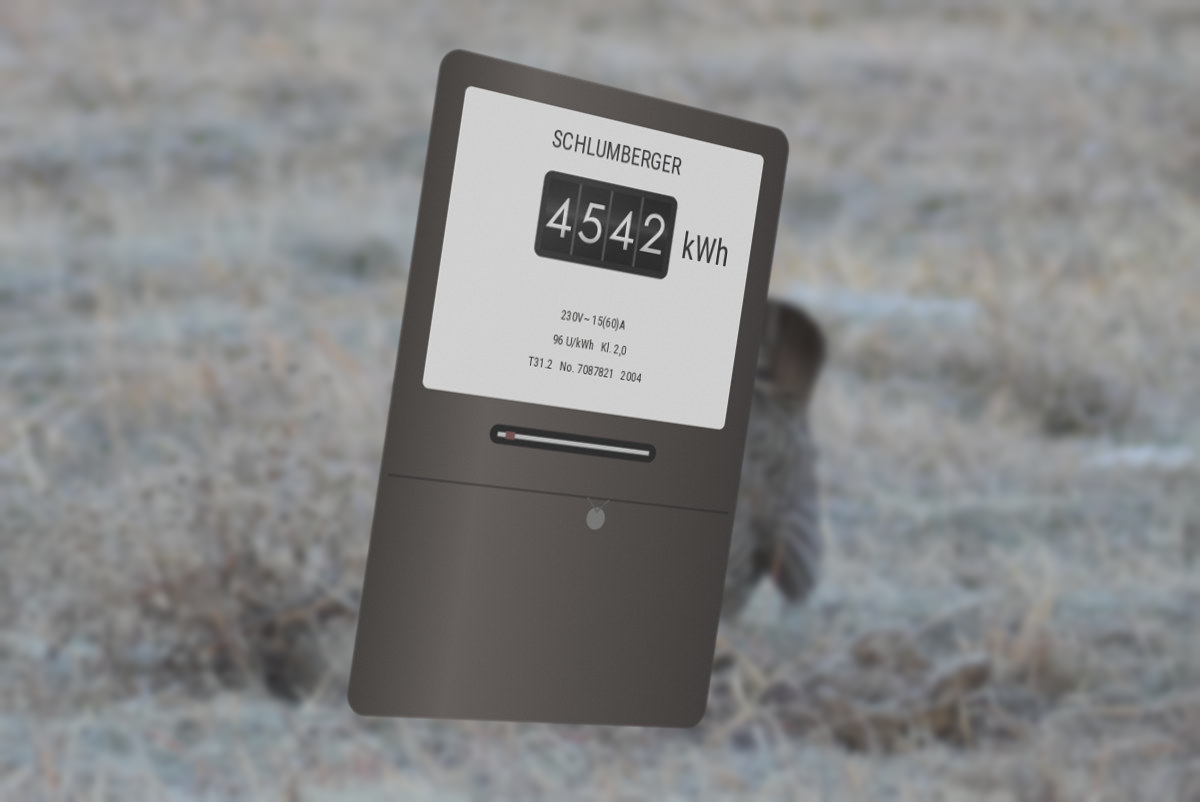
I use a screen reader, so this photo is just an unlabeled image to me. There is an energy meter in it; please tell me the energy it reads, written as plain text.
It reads 4542 kWh
